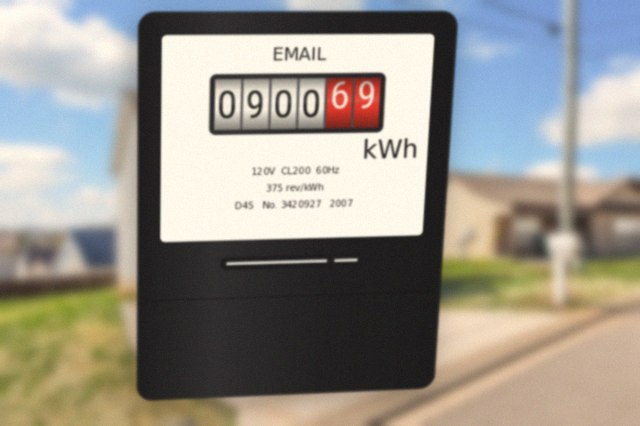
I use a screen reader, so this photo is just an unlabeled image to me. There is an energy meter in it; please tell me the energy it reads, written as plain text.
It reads 900.69 kWh
